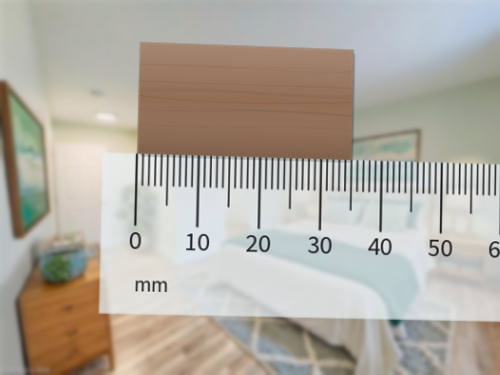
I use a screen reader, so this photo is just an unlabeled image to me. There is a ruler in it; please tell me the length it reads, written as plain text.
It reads 35 mm
